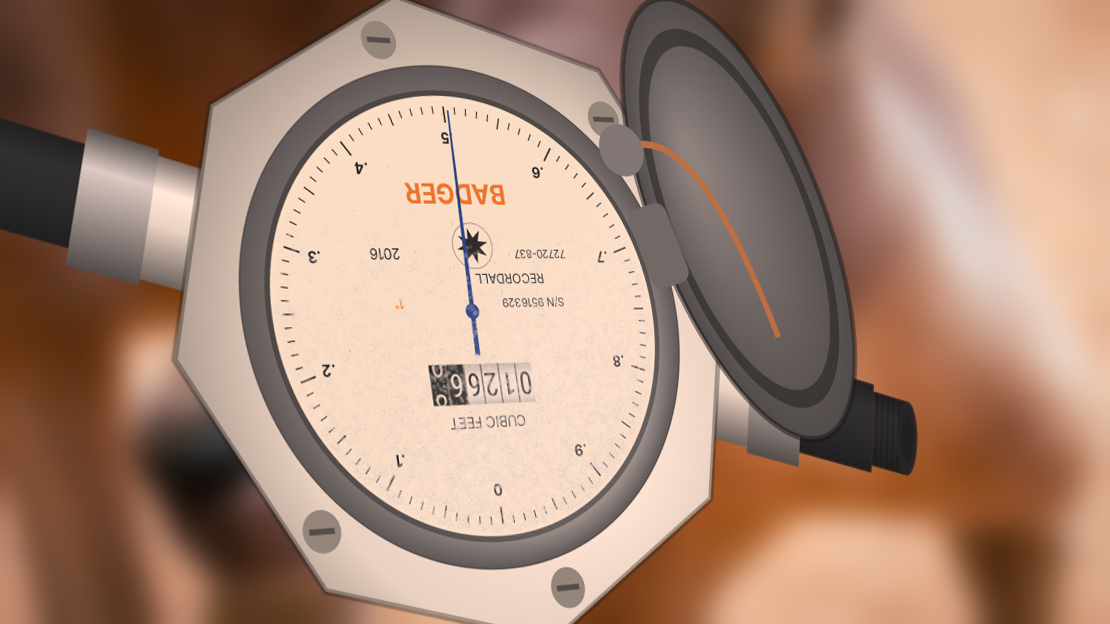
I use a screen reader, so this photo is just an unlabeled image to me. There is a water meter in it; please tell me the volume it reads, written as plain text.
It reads 12668.50 ft³
